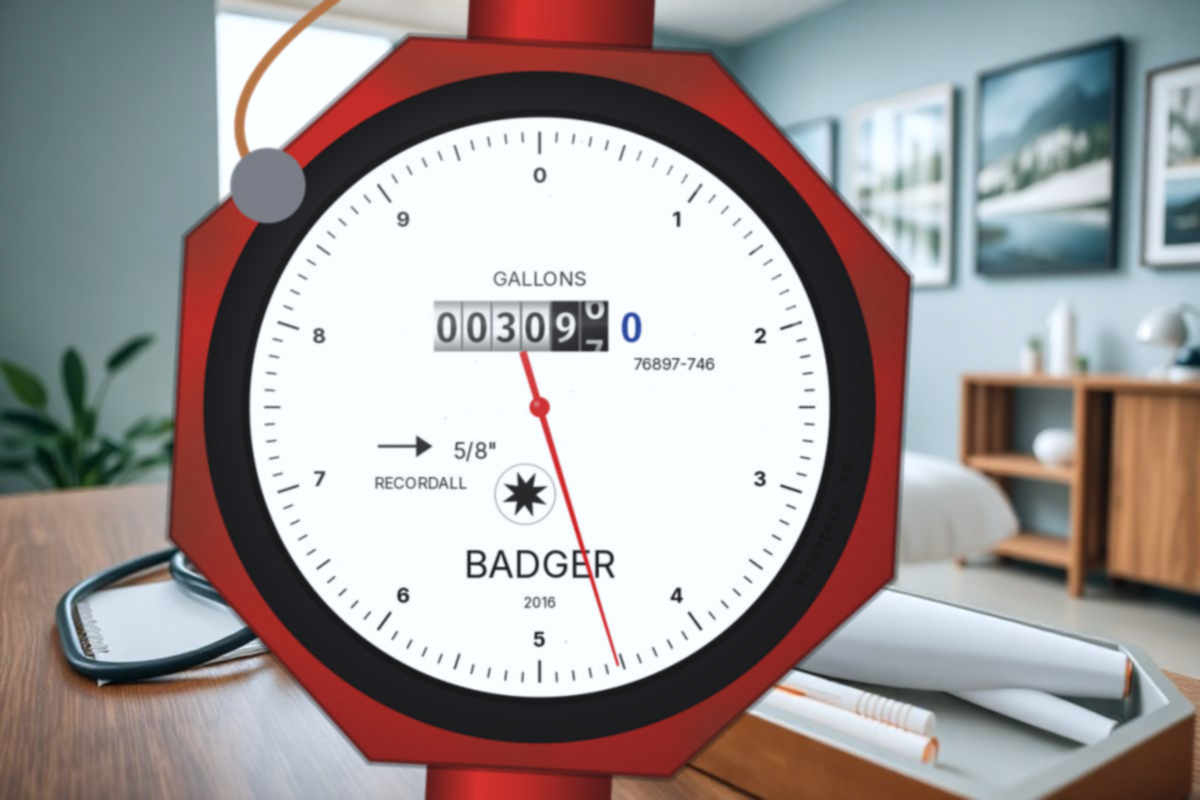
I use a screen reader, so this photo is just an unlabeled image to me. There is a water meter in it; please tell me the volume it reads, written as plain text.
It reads 30964.5 gal
